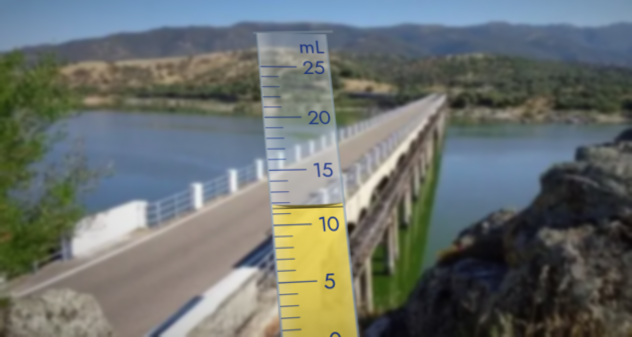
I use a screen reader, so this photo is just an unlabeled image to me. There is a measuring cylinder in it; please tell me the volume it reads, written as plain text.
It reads 11.5 mL
